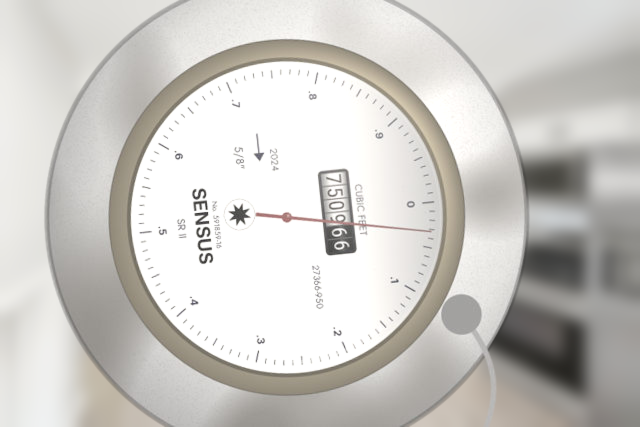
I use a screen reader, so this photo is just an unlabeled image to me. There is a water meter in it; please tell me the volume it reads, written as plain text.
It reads 750966.03 ft³
